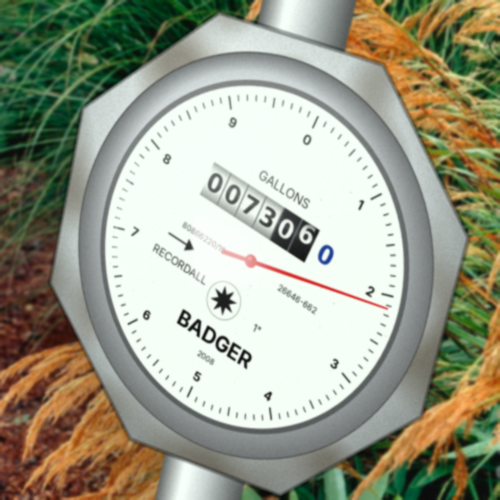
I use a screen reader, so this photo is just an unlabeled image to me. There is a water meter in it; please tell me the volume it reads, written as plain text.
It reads 73062.1 gal
